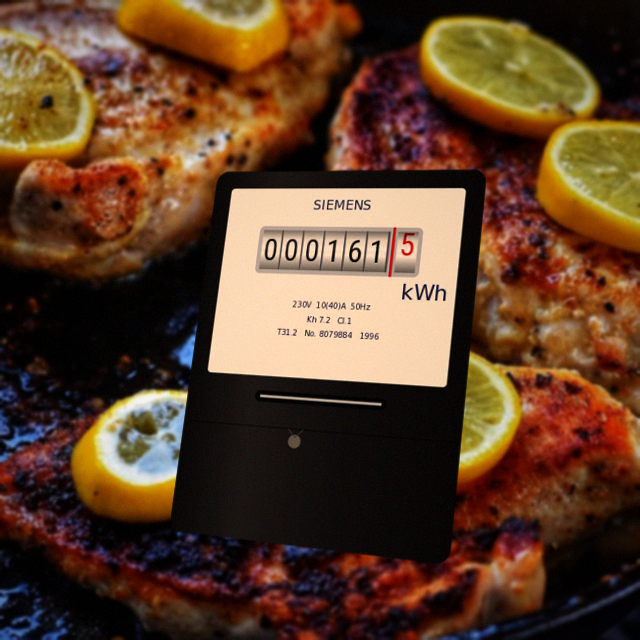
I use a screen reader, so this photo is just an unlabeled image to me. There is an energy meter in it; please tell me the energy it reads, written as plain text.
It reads 161.5 kWh
